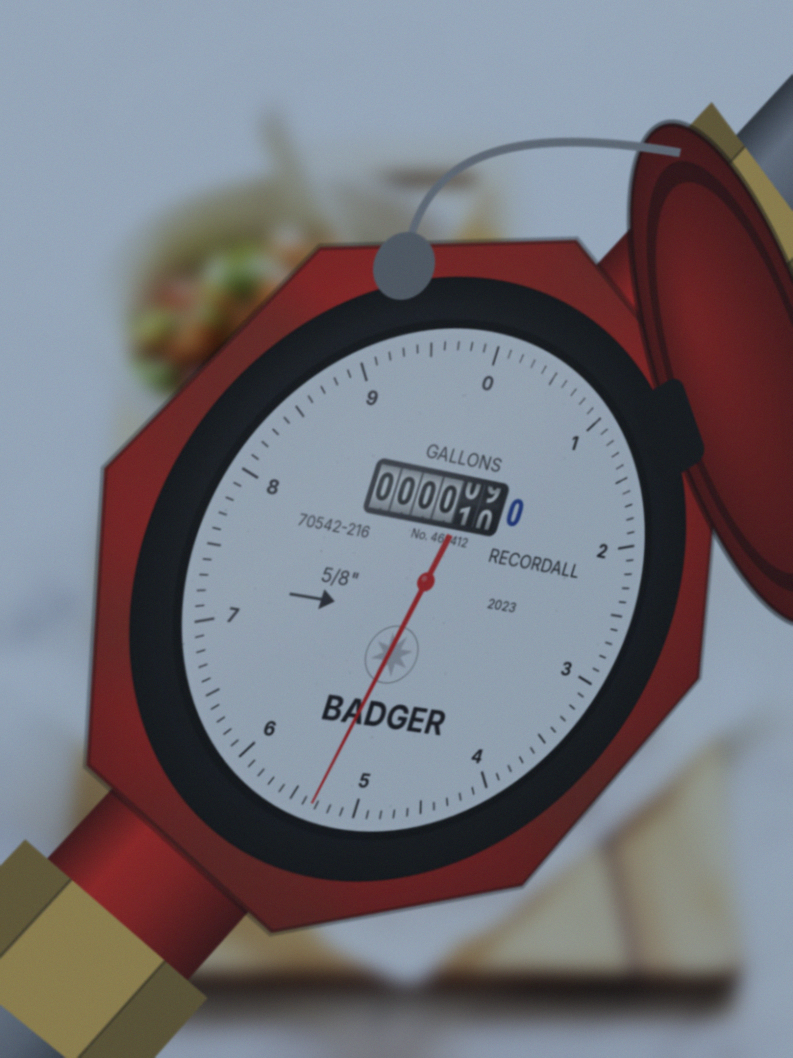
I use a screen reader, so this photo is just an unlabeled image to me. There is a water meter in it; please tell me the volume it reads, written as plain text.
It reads 95.3 gal
